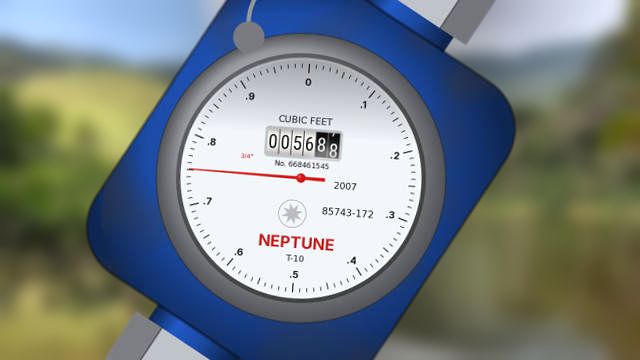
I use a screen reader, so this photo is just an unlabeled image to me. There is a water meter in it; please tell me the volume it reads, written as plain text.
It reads 5687.75 ft³
